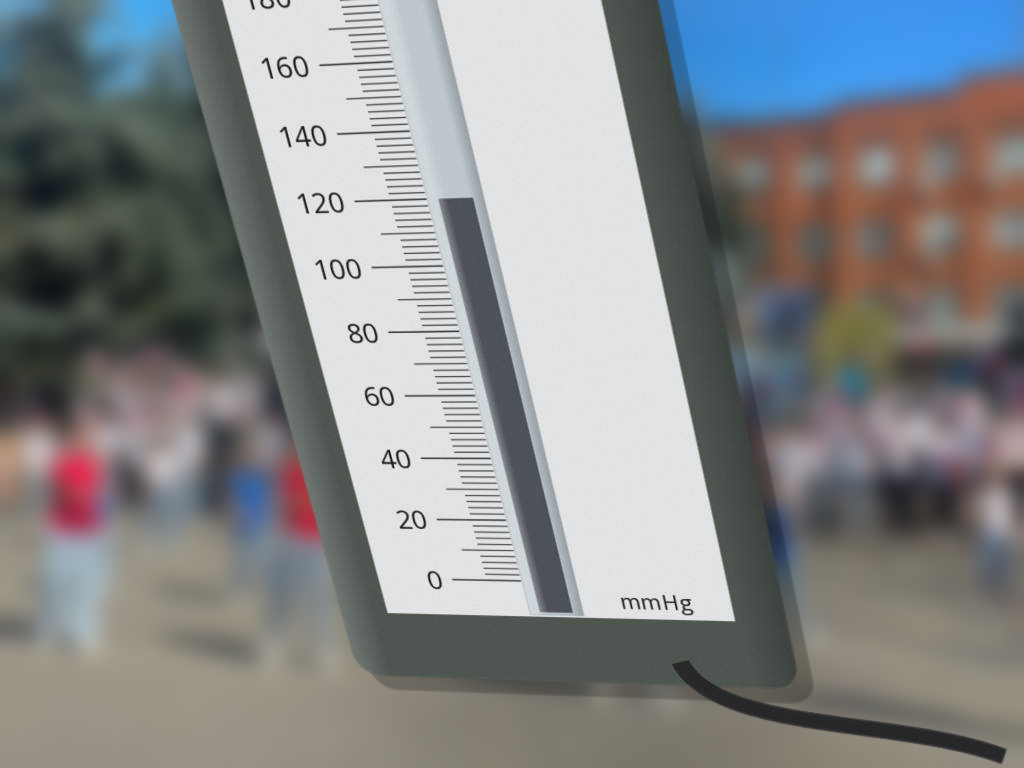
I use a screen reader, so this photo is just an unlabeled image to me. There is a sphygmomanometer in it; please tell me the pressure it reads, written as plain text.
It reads 120 mmHg
